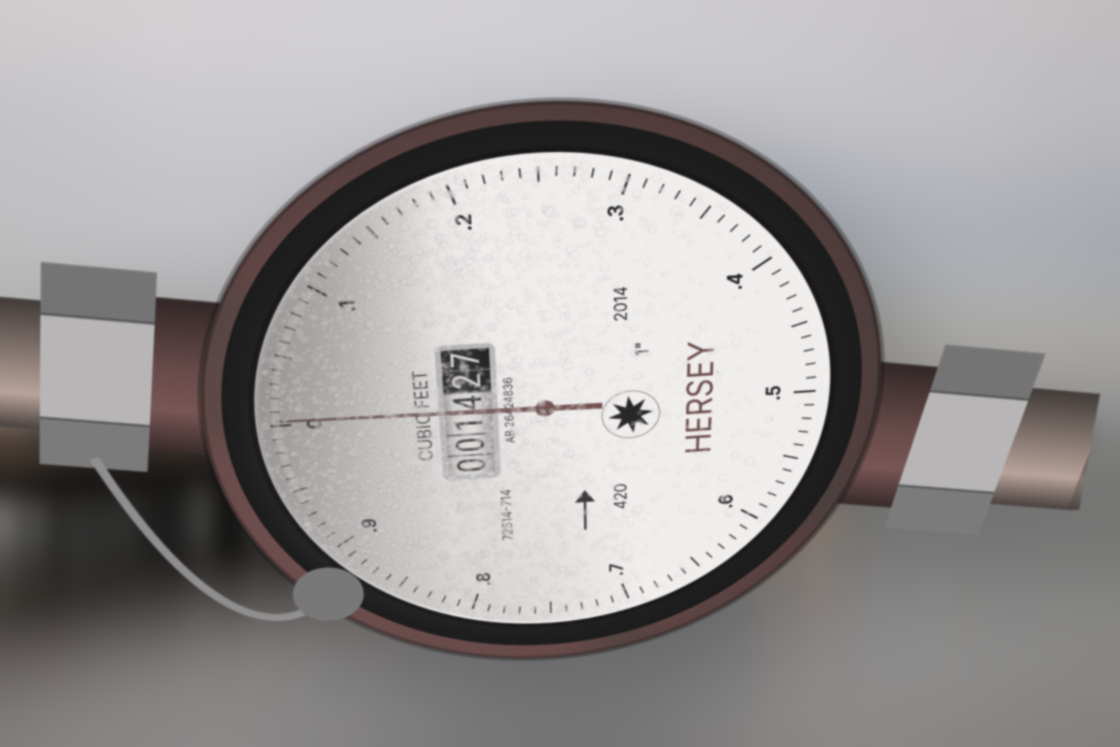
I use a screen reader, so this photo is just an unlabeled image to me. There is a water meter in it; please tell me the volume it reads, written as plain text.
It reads 1427.00 ft³
